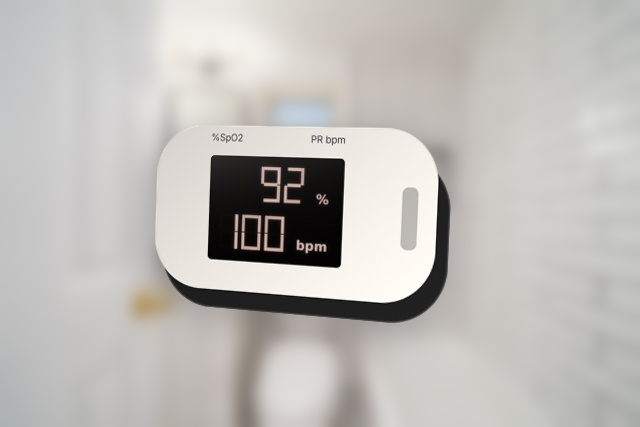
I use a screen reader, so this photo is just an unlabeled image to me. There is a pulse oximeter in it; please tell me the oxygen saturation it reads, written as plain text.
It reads 92 %
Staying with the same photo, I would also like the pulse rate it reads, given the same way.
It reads 100 bpm
